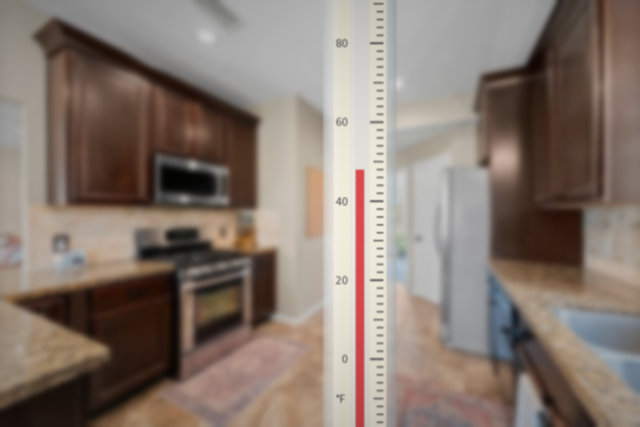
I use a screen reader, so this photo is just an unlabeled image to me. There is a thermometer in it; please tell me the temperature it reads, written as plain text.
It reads 48 °F
